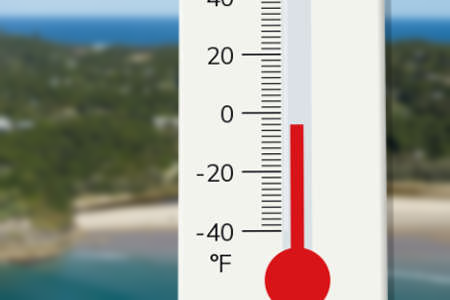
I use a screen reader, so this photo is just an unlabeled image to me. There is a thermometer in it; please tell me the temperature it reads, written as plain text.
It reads -4 °F
